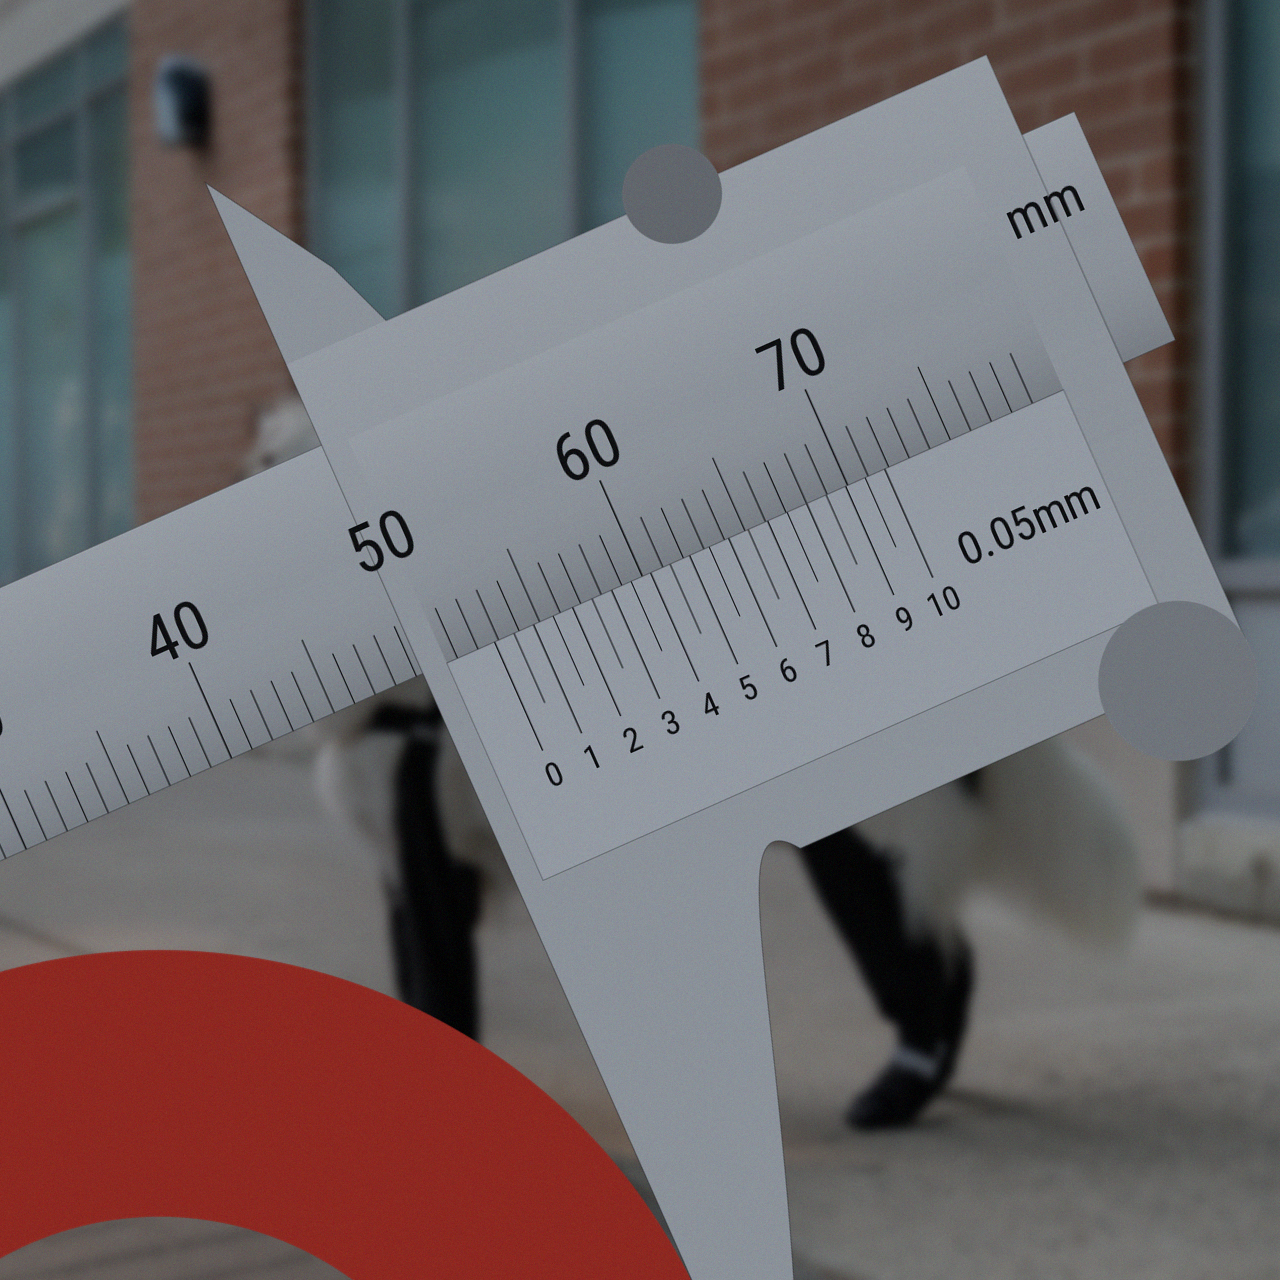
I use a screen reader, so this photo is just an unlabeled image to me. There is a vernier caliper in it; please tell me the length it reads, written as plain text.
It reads 52.8 mm
